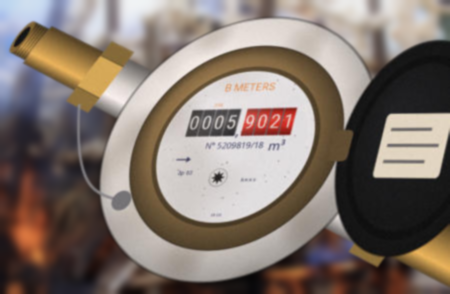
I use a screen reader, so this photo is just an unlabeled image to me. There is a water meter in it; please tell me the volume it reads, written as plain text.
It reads 5.9021 m³
